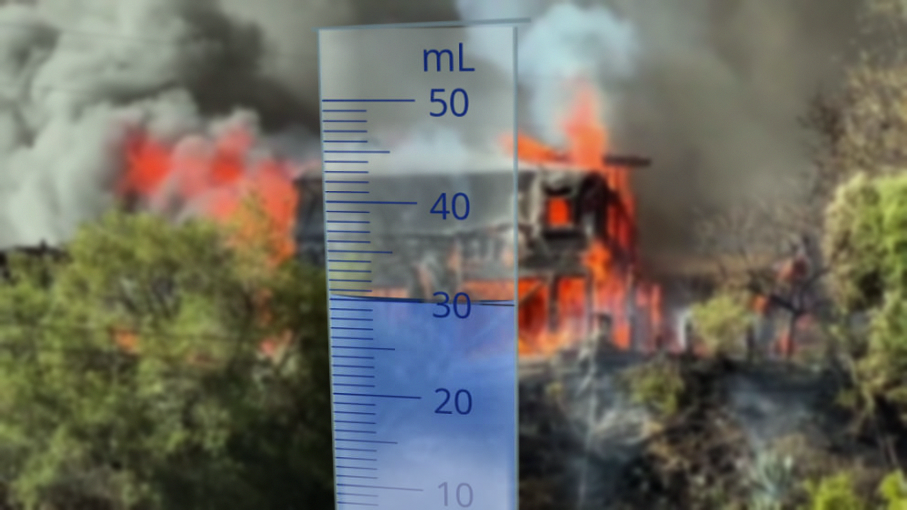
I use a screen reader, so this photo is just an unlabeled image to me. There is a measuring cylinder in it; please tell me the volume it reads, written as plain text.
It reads 30 mL
